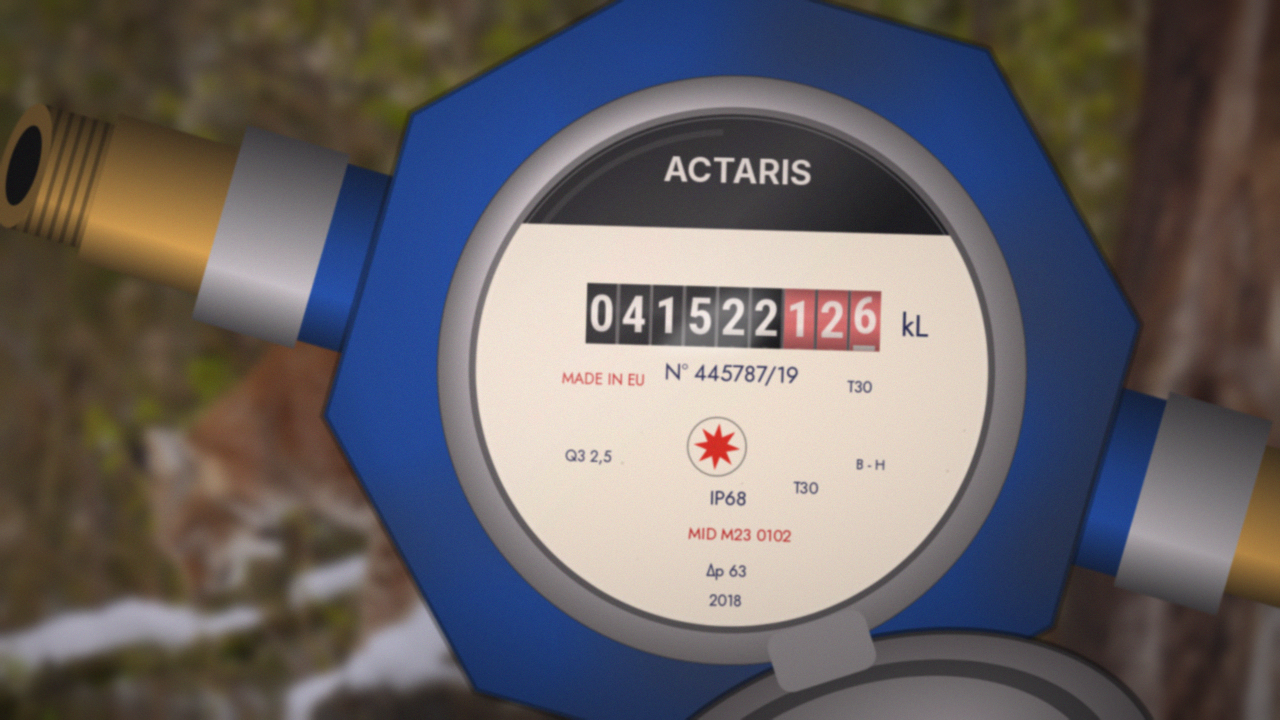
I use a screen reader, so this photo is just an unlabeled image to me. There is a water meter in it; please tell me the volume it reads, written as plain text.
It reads 41522.126 kL
